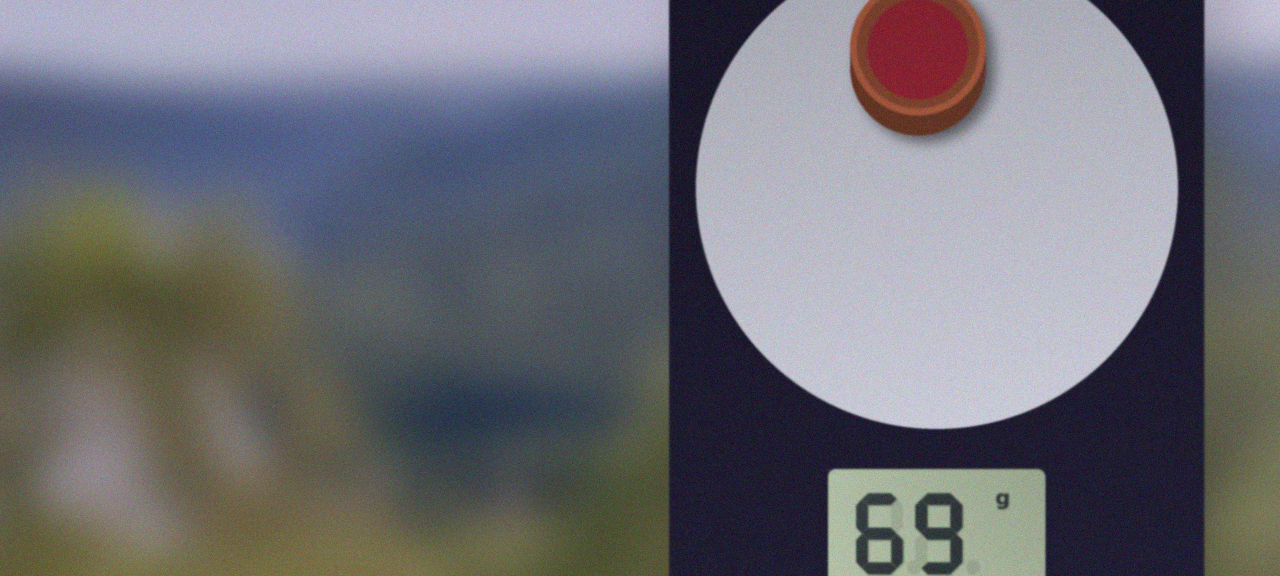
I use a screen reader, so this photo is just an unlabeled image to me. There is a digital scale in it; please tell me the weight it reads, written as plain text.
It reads 69 g
